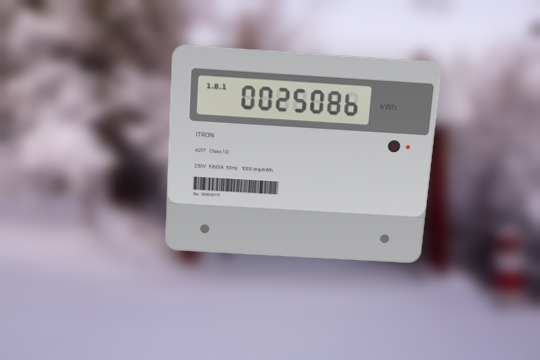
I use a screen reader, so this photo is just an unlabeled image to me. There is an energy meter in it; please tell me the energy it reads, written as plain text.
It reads 25086 kWh
